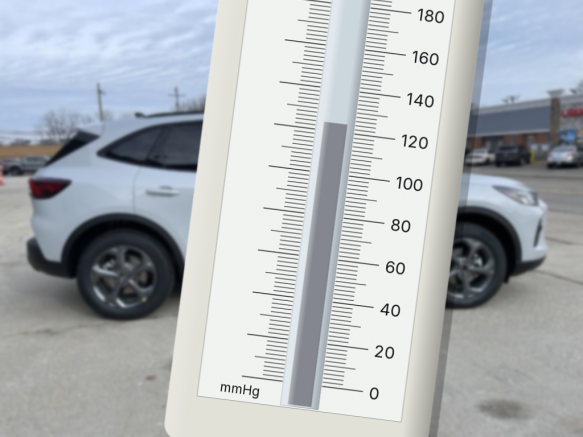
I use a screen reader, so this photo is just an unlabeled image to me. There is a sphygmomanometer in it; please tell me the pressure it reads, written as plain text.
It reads 124 mmHg
